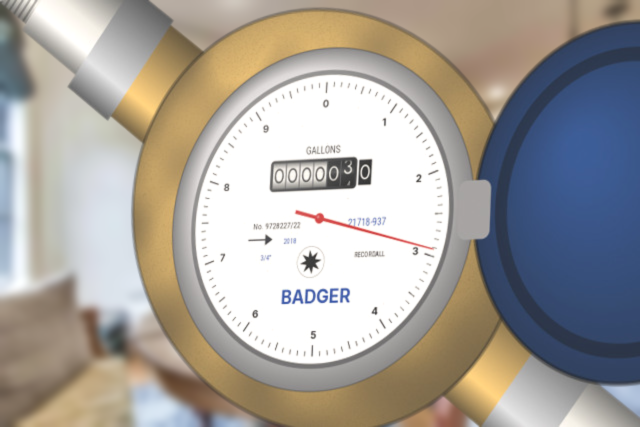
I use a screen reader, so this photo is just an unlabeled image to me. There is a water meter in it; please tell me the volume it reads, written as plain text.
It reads 32.9 gal
